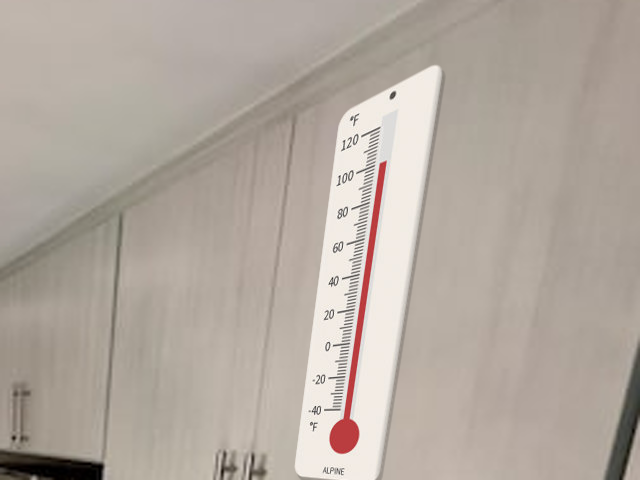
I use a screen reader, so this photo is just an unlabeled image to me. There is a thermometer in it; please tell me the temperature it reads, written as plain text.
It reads 100 °F
